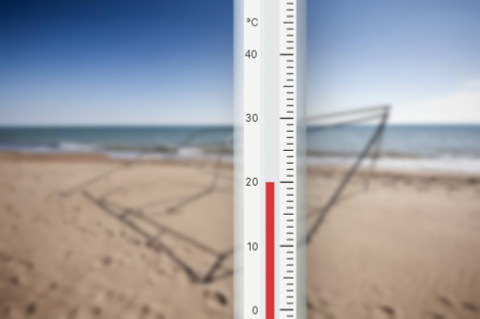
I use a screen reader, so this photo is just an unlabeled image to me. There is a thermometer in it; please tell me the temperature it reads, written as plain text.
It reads 20 °C
